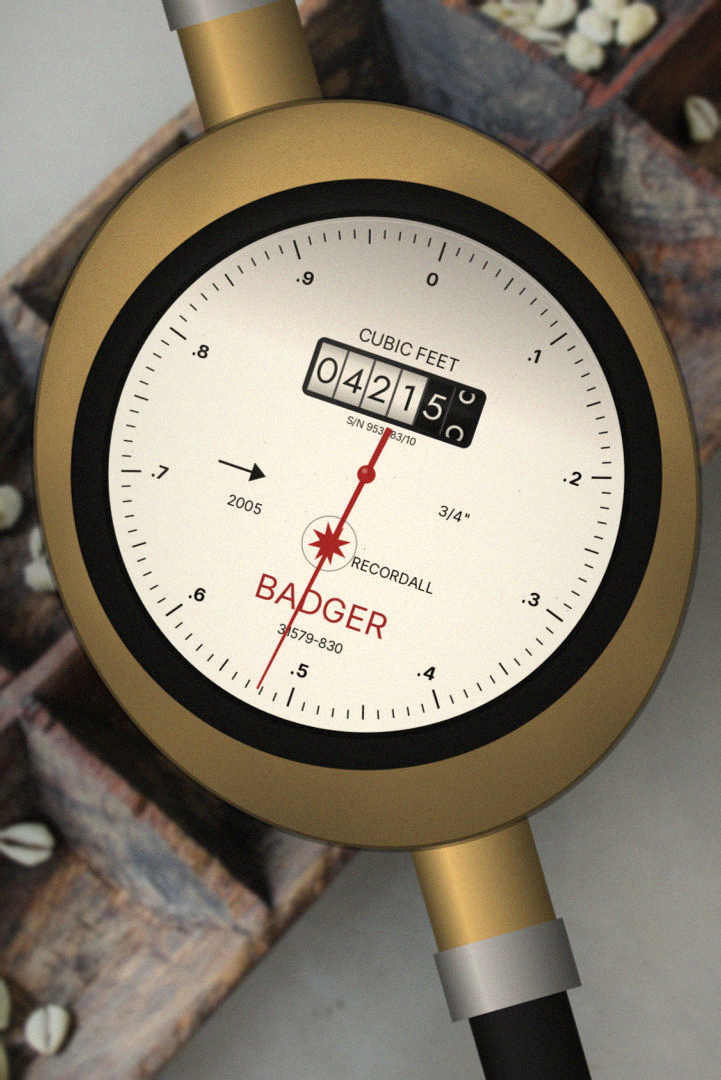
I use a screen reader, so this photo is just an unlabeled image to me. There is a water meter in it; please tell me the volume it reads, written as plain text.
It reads 42158.52 ft³
